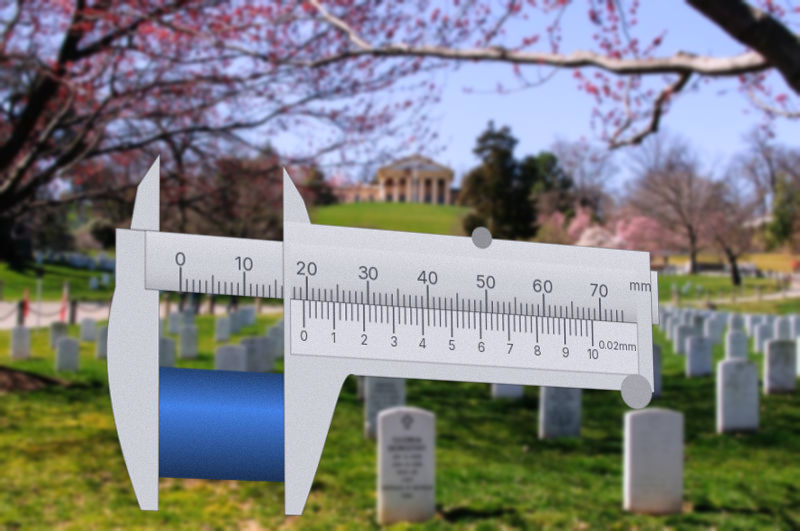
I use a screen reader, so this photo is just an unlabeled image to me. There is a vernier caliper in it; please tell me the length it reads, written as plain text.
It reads 19.5 mm
